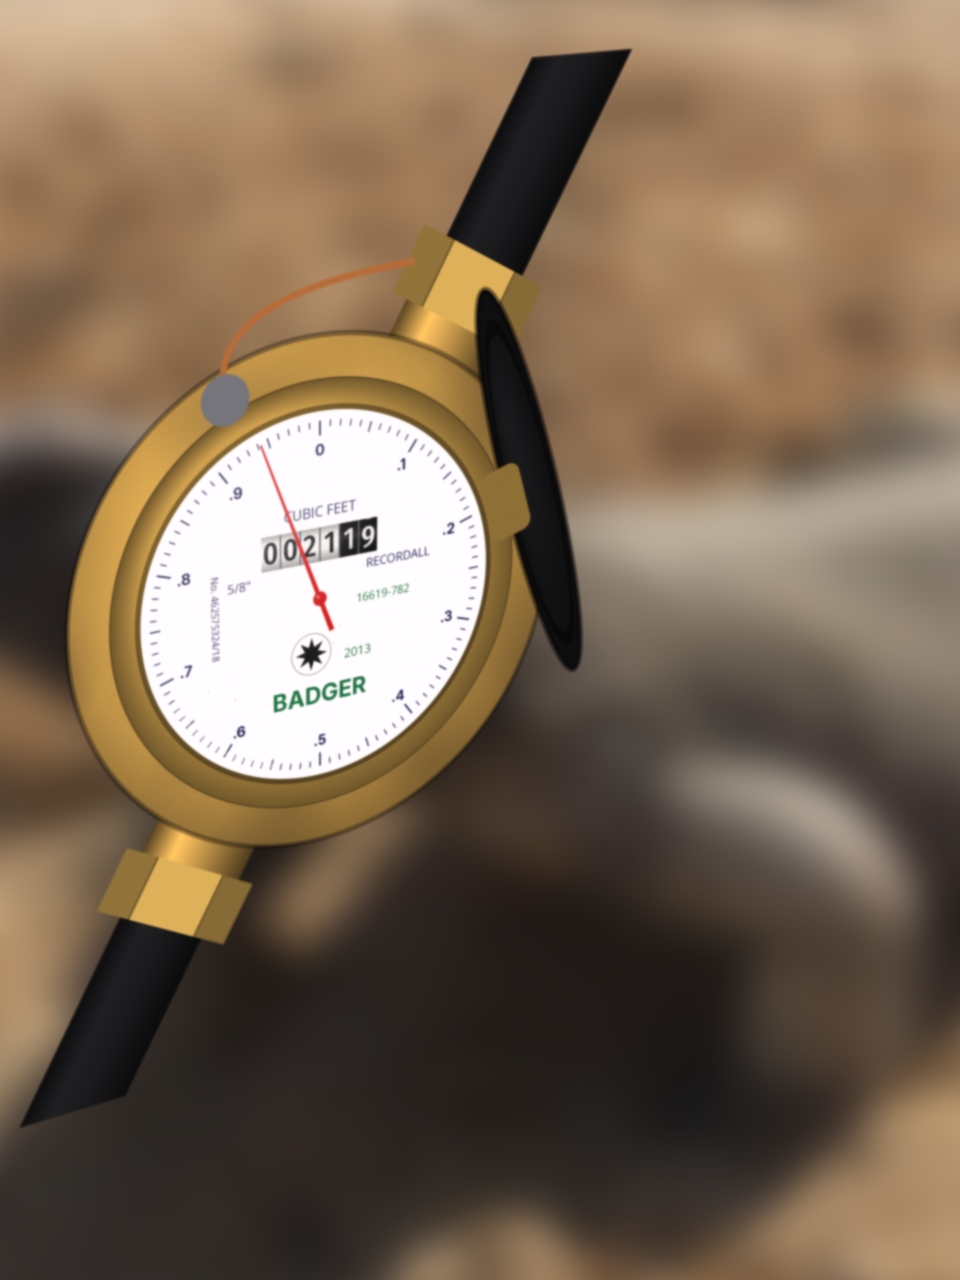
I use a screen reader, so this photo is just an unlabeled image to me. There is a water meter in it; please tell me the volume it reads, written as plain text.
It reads 2118.94 ft³
